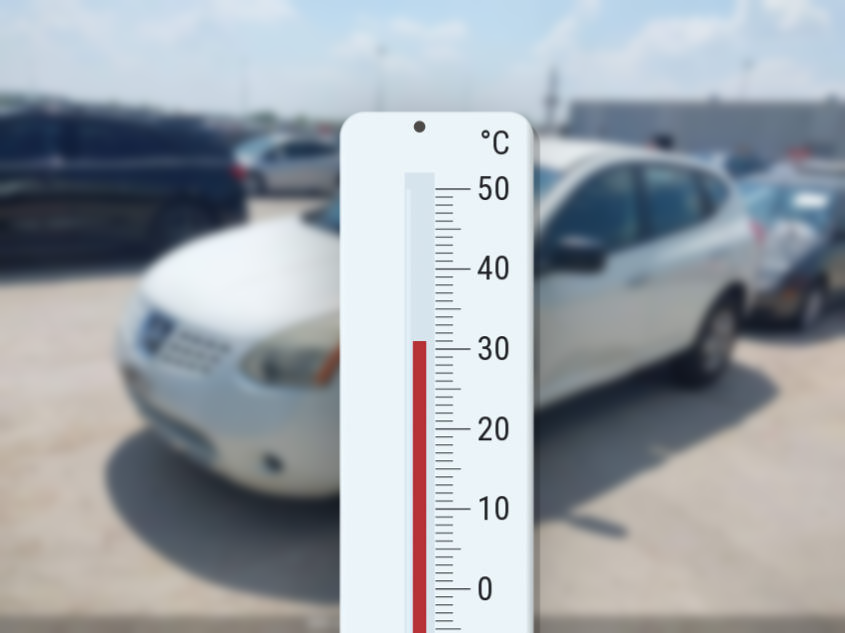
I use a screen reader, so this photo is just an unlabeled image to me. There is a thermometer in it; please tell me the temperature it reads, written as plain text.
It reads 31 °C
